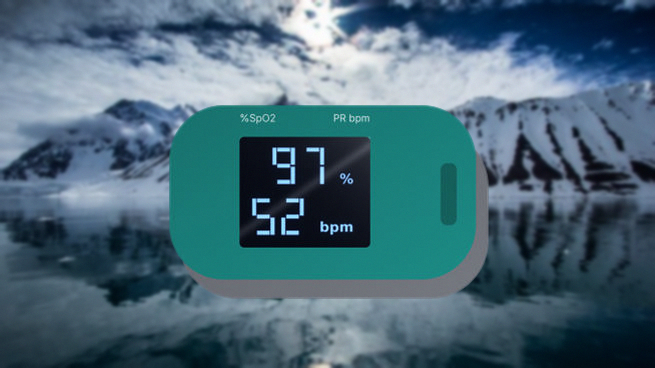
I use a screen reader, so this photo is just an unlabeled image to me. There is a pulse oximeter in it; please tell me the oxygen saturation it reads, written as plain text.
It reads 97 %
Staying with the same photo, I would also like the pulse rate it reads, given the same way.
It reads 52 bpm
